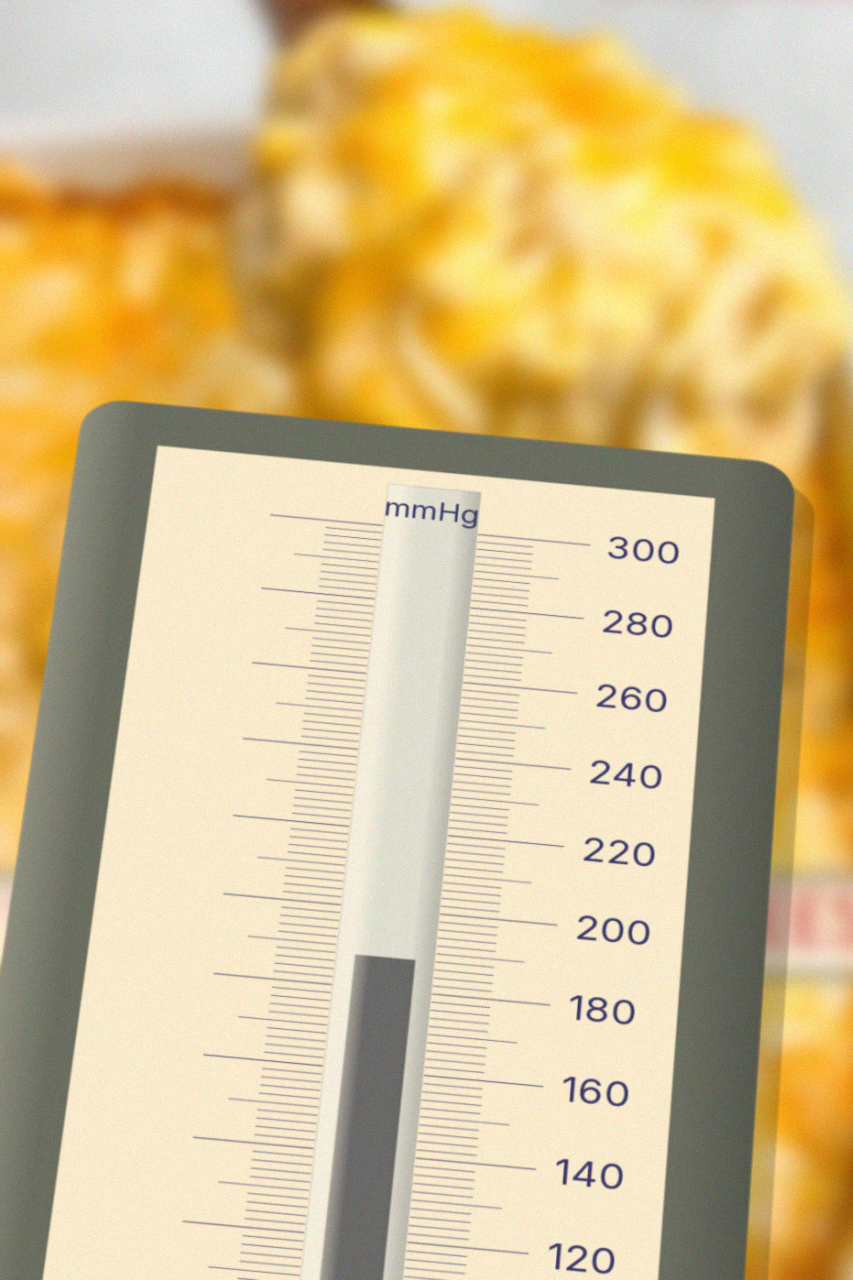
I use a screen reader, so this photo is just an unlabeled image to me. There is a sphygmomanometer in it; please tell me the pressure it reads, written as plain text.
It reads 188 mmHg
